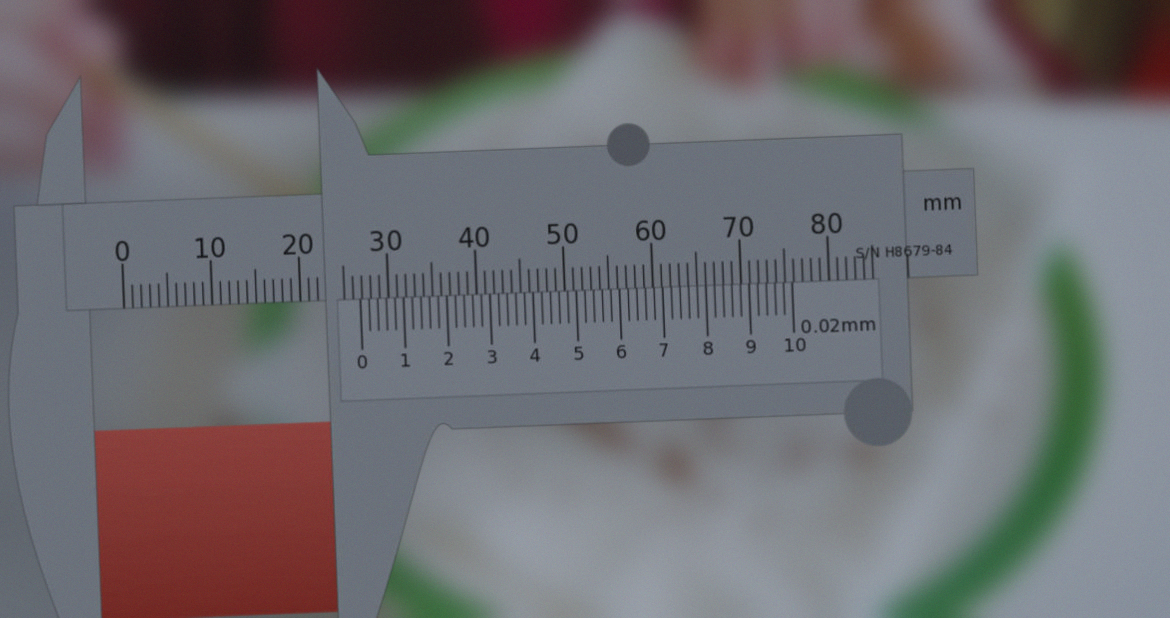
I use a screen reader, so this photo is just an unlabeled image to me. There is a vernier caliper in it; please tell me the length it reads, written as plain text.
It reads 26.8 mm
